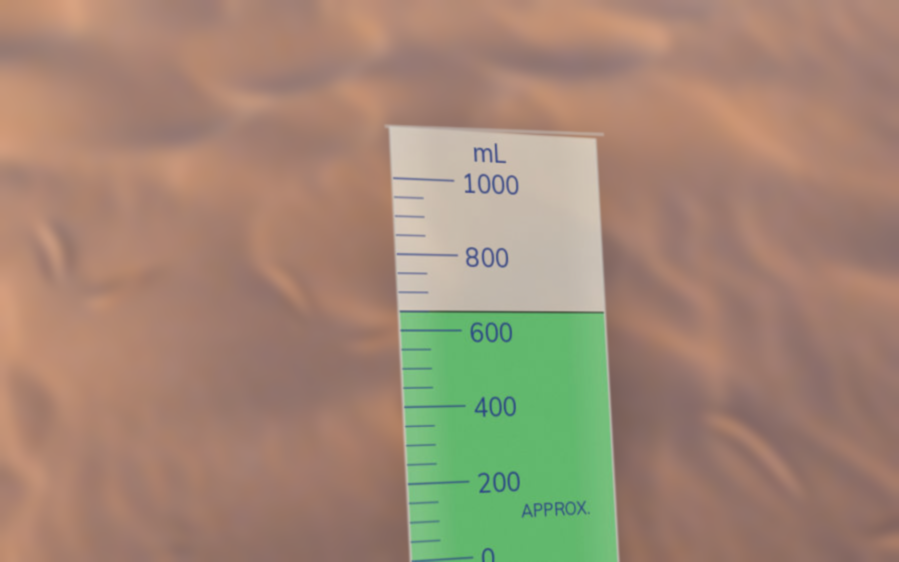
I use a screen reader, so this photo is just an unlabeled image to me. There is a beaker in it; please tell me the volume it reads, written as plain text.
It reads 650 mL
